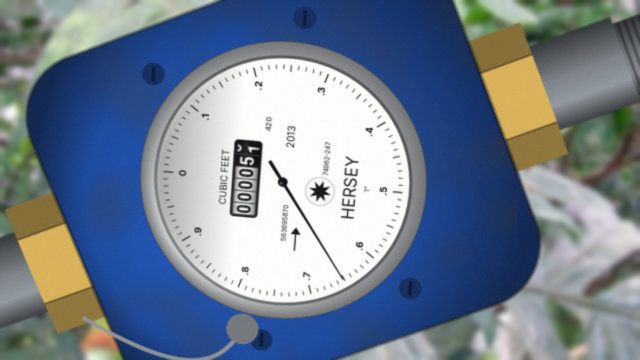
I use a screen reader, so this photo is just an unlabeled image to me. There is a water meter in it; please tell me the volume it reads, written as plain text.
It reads 50.65 ft³
